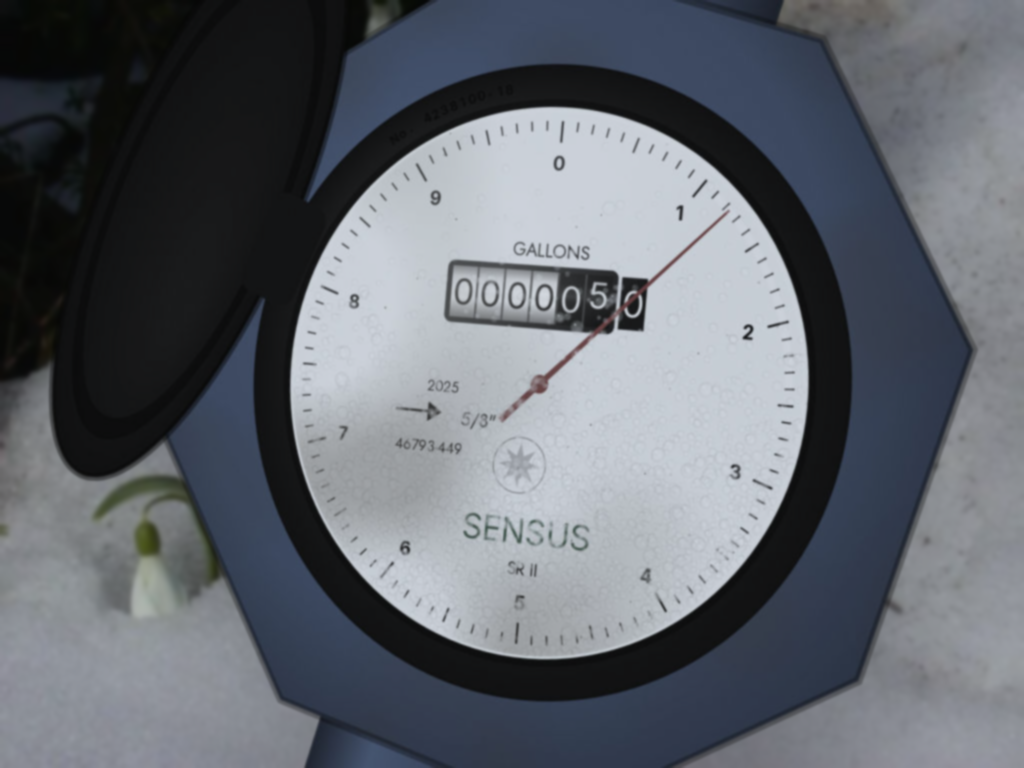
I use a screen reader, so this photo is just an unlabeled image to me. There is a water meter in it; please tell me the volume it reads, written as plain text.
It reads 51.2 gal
